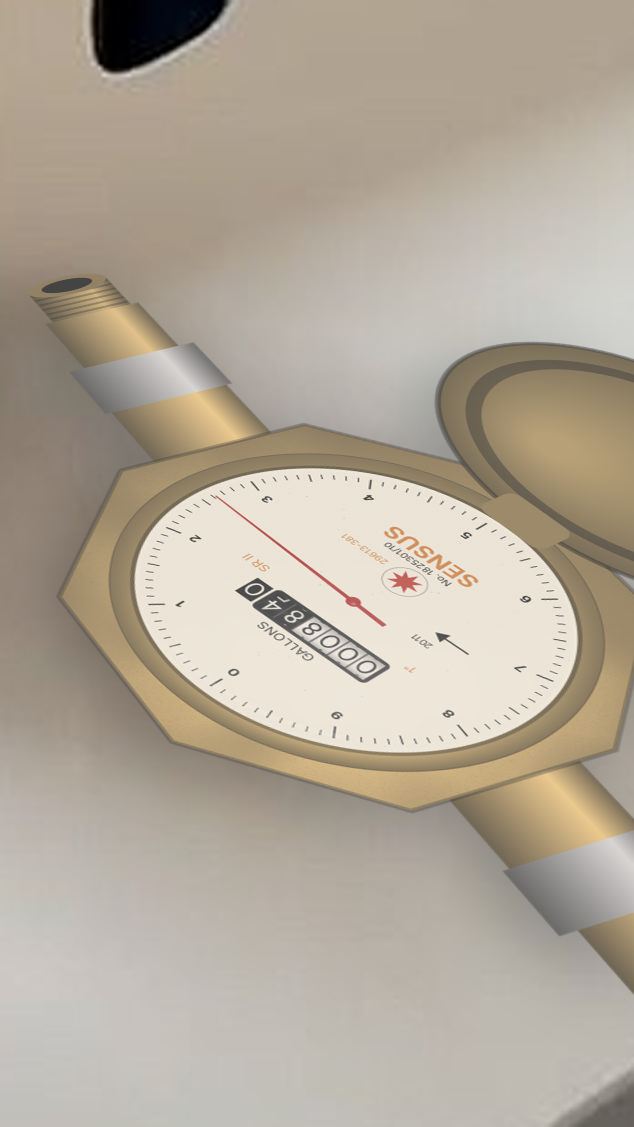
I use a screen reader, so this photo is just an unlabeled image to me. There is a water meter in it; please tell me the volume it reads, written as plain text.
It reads 8842.6 gal
